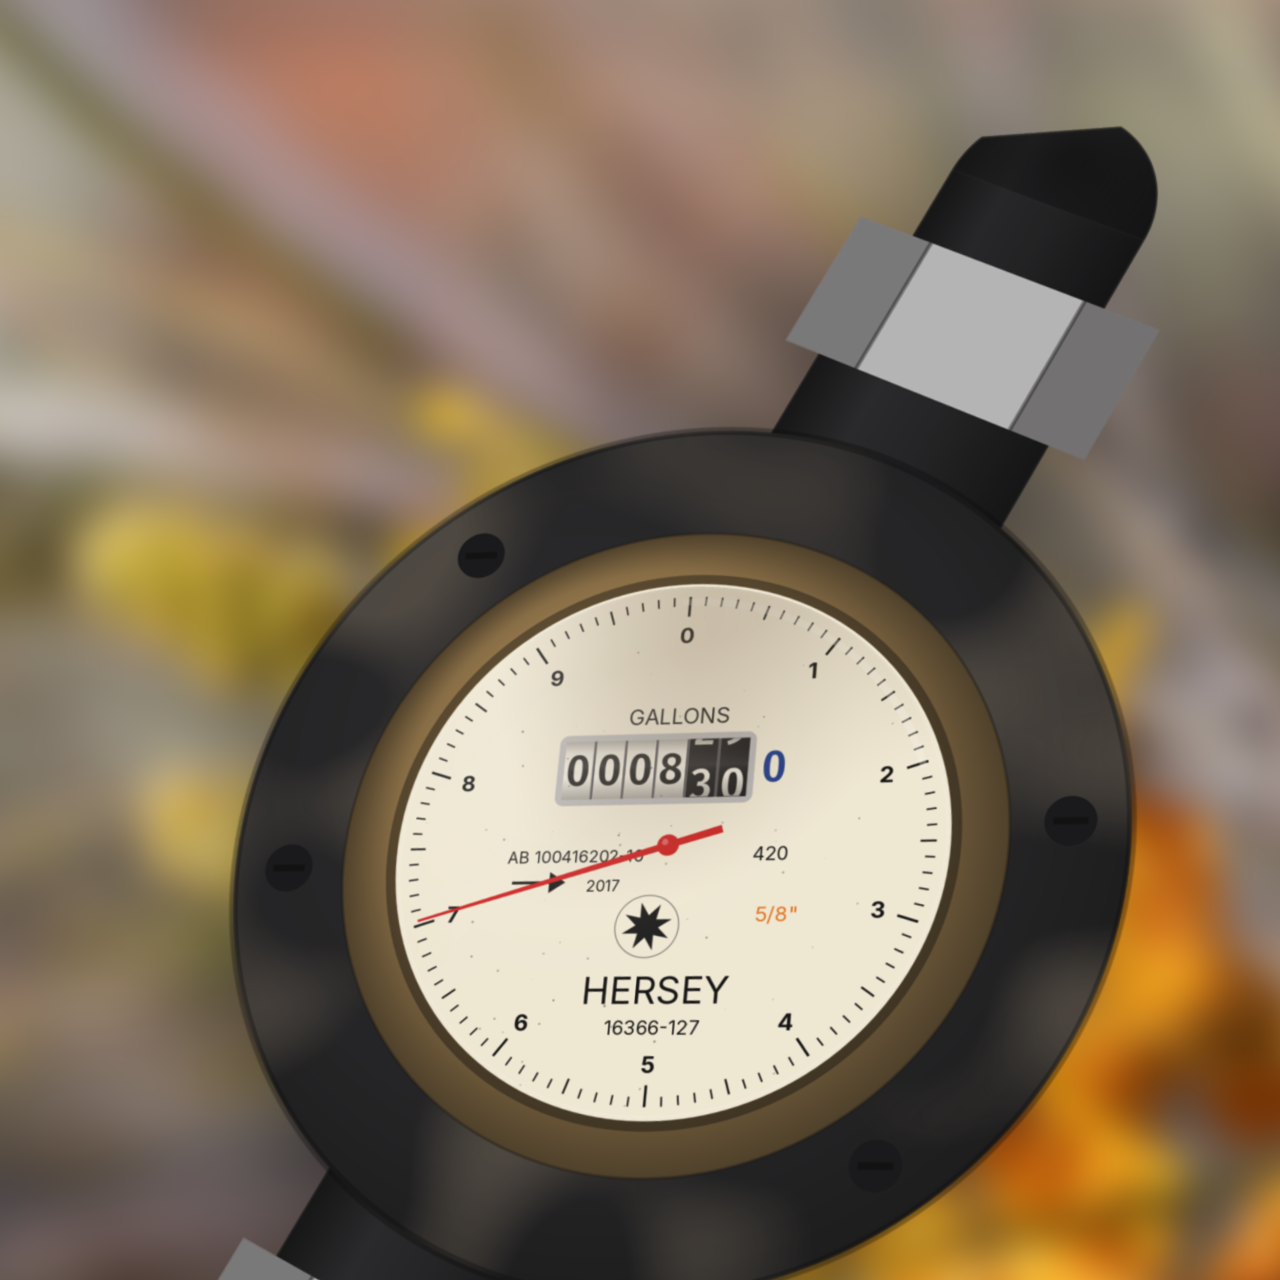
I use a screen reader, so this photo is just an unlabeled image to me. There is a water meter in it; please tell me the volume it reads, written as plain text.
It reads 8297.0 gal
